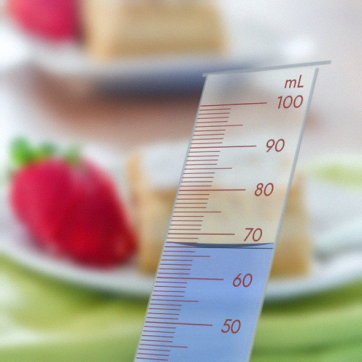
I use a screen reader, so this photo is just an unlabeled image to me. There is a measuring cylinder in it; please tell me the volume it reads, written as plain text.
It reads 67 mL
